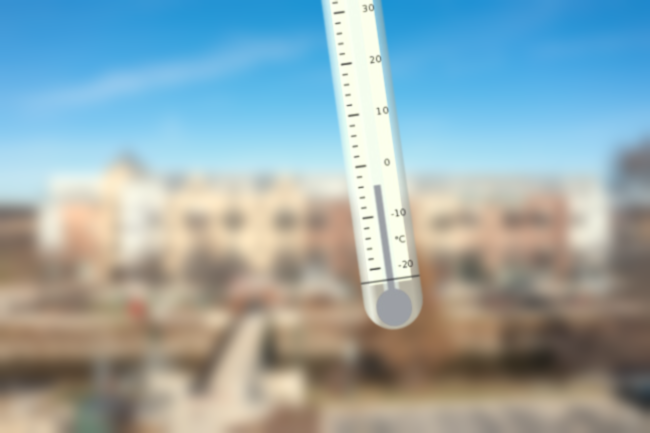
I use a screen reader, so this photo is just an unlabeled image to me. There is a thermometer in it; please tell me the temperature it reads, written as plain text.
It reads -4 °C
